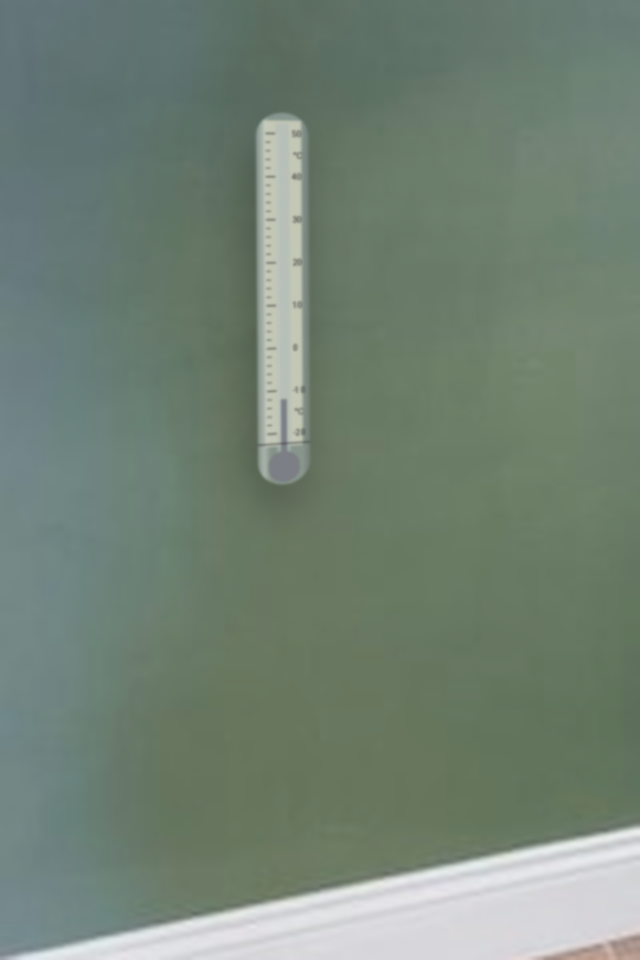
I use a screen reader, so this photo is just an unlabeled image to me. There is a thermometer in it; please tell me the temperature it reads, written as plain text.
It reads -12 °C
